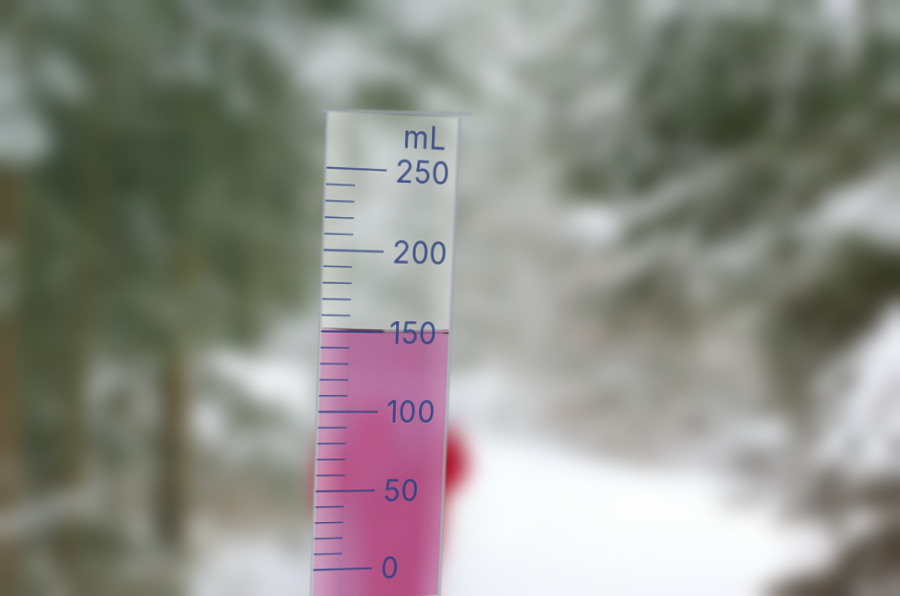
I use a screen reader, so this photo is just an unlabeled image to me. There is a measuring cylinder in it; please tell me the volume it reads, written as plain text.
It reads 150 mL
